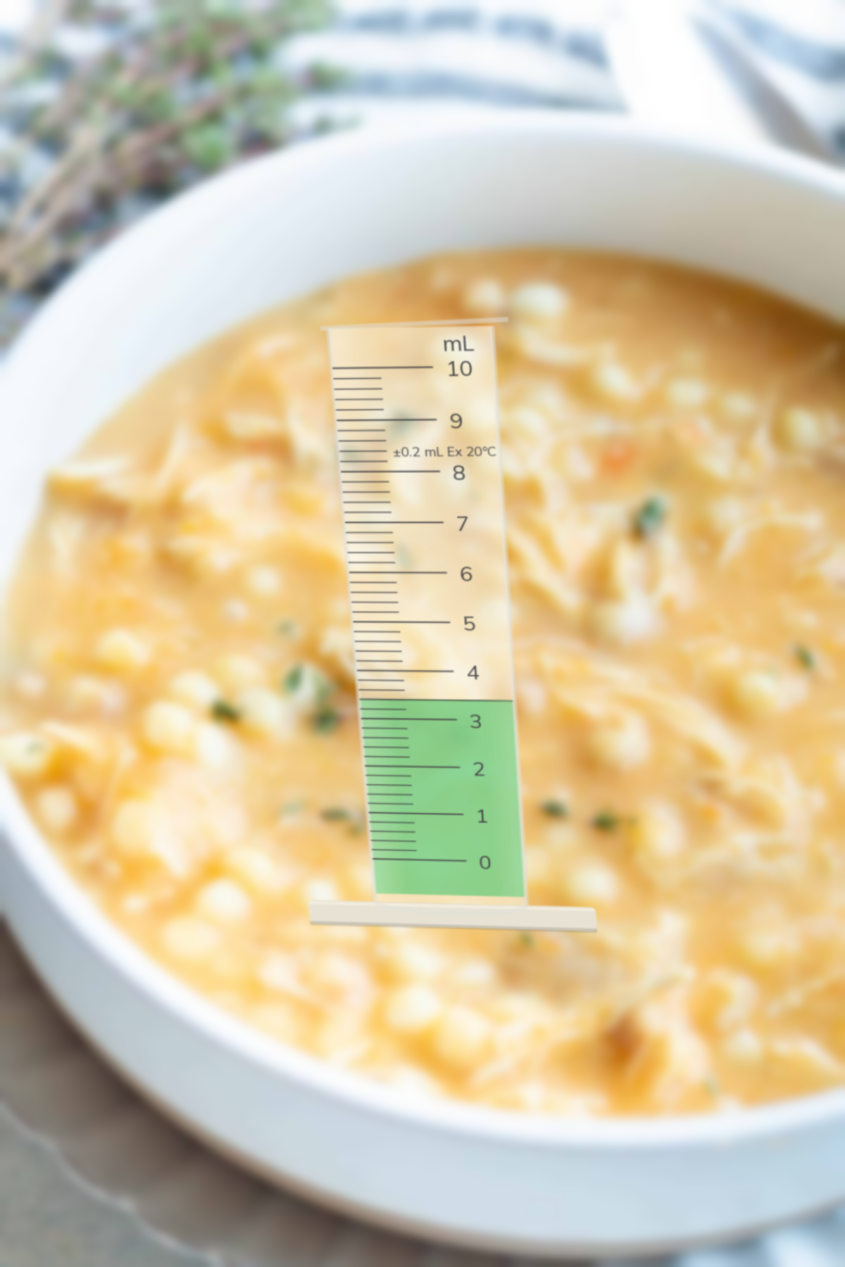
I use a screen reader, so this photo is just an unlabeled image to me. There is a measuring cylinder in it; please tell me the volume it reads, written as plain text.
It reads 3.4 mL
